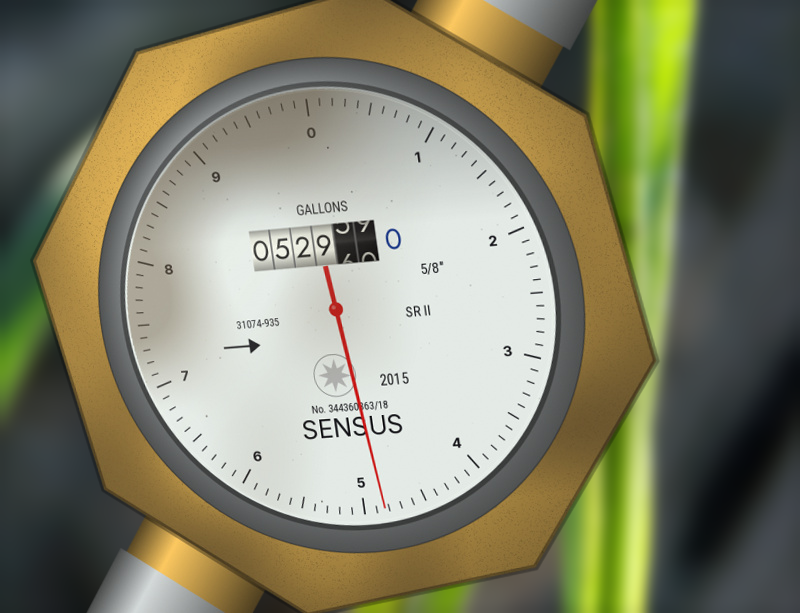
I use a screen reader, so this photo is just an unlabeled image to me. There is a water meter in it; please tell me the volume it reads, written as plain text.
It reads 529594.8 gal
